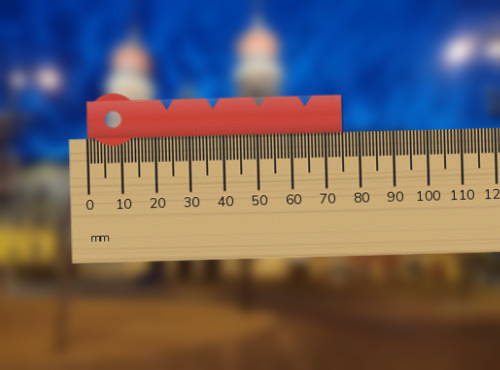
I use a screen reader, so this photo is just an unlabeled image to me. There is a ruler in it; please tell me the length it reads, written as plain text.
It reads 75 mm
